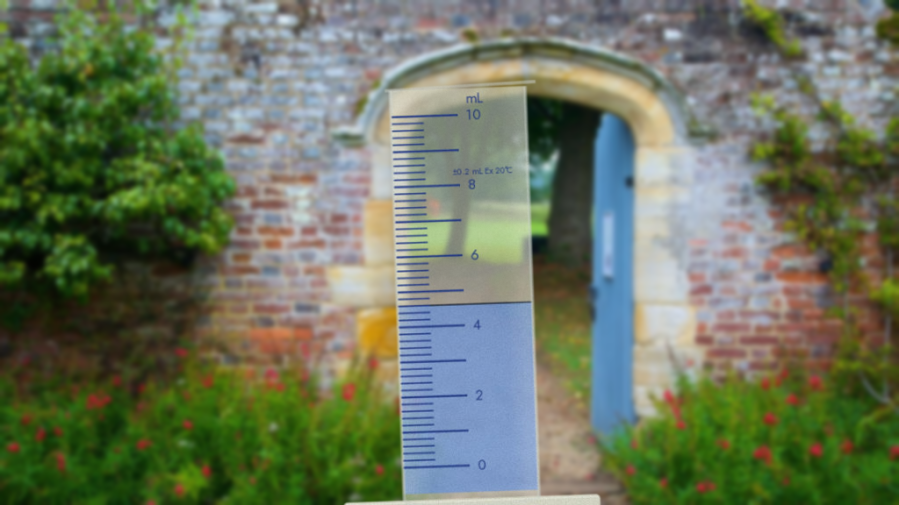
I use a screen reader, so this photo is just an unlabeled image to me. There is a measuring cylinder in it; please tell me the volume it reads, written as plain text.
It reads 4.6 mL
